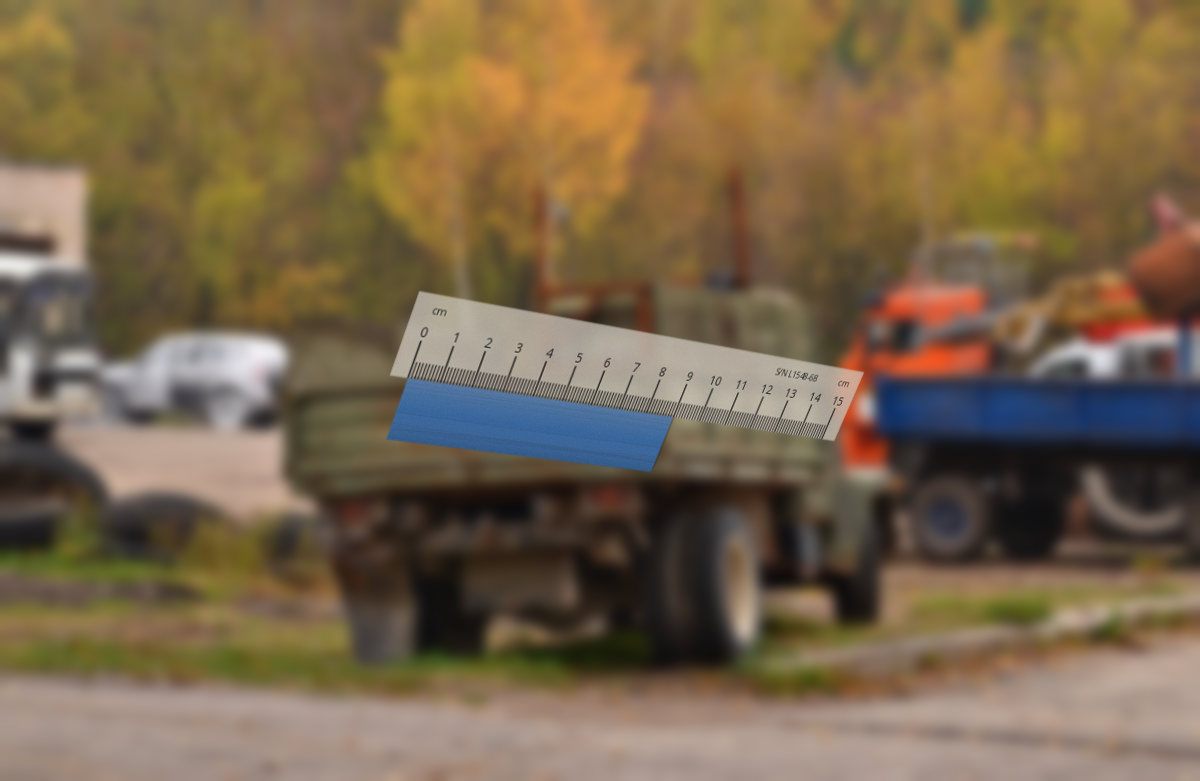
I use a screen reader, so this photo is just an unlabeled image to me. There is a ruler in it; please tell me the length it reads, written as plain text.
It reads 9 cm
